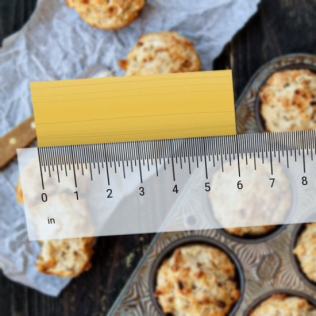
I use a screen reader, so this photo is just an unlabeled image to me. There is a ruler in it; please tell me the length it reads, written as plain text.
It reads 6 in
